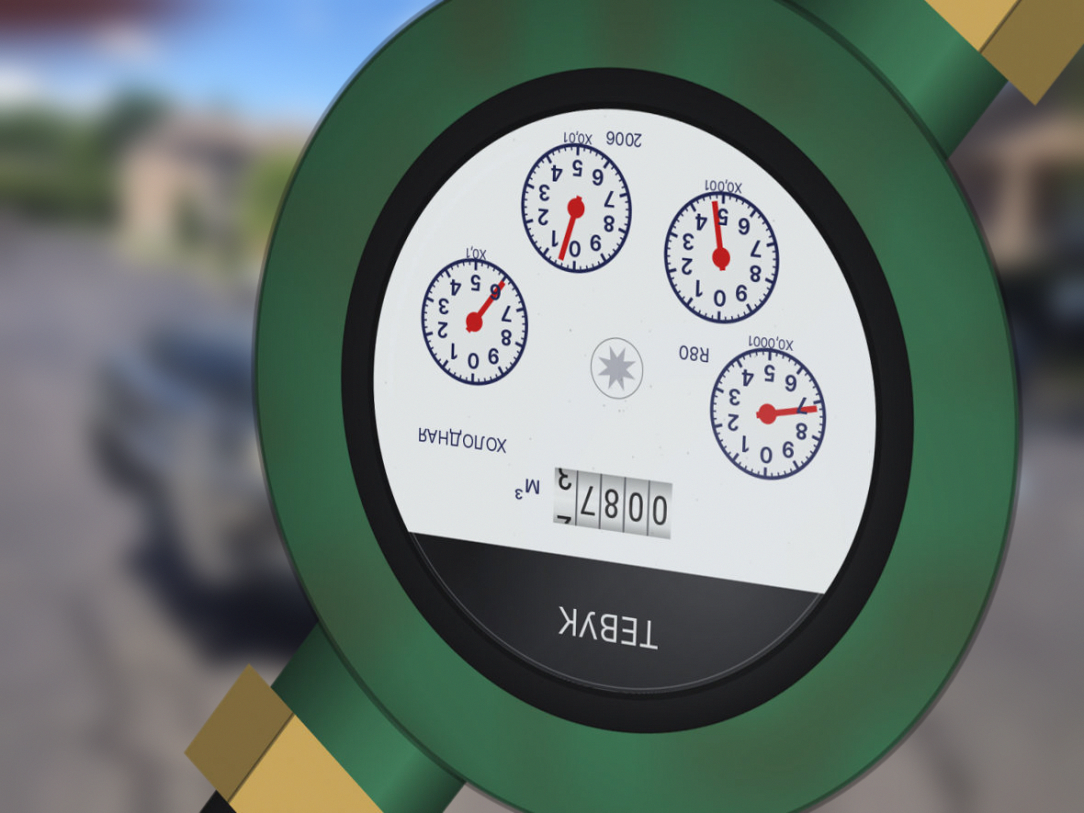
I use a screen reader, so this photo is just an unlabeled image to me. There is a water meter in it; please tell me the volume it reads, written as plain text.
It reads 872.6047 m³
